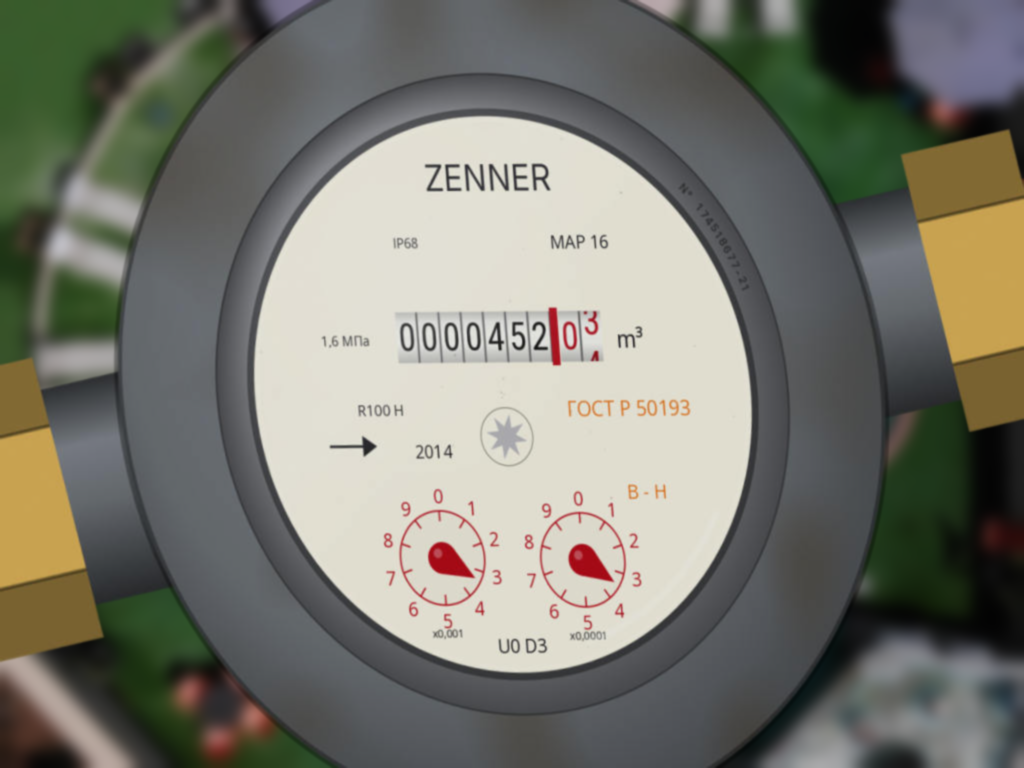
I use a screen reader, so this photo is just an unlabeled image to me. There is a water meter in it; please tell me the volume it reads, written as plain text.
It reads 452.0333 m³
